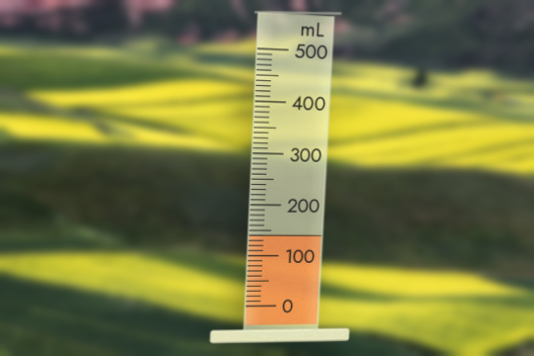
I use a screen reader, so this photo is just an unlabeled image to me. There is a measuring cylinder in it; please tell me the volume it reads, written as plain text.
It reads 140 mL
